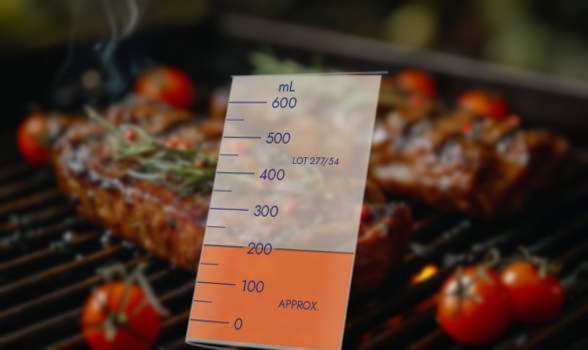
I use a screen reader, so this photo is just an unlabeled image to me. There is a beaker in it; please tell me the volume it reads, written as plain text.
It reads 200 mL
